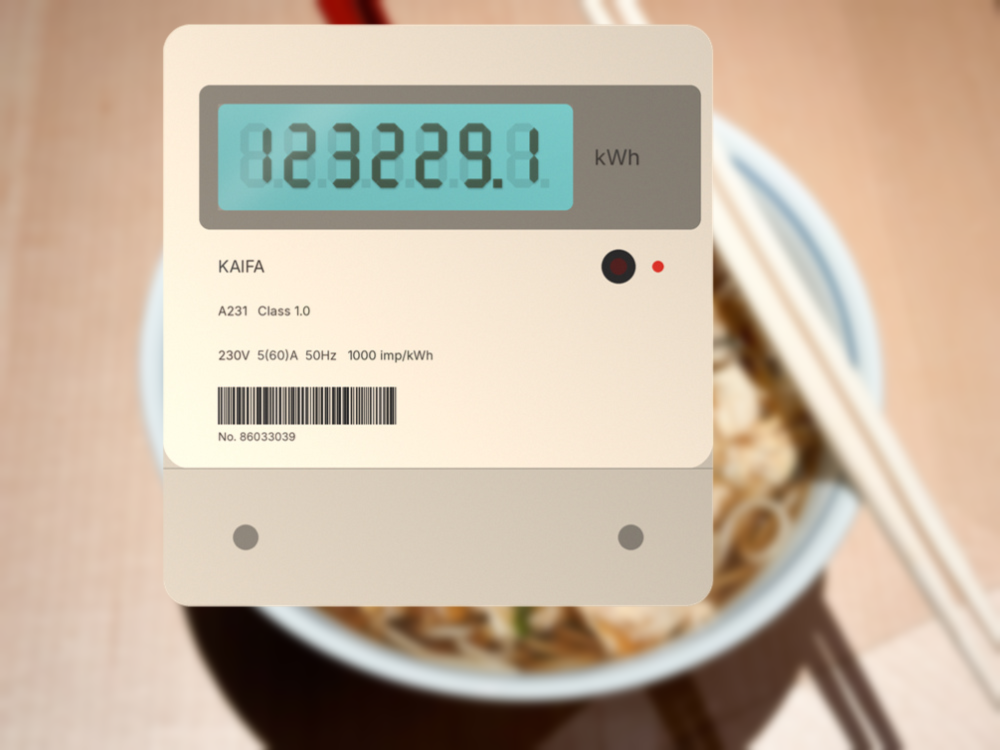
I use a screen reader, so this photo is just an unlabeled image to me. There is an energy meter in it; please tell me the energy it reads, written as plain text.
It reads 123229.1 kWh
